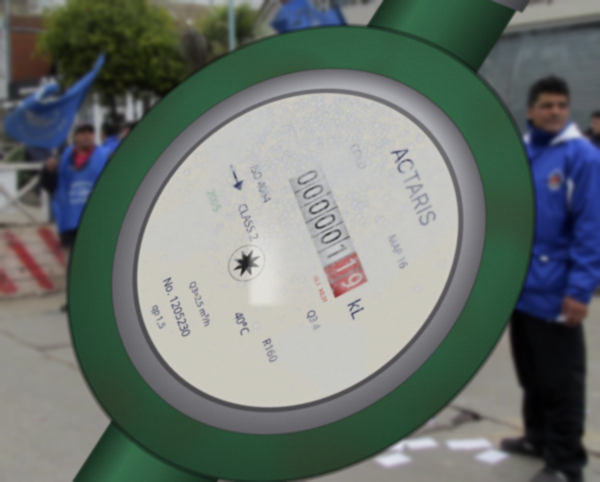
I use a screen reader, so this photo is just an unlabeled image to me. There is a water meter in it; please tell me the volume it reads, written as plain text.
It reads 1.19 kL
